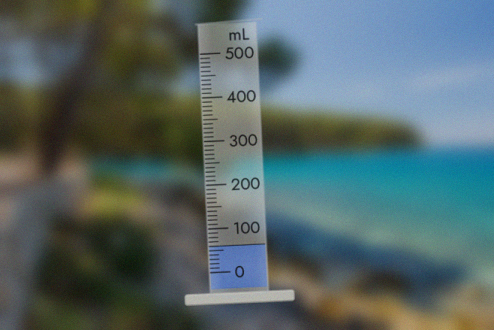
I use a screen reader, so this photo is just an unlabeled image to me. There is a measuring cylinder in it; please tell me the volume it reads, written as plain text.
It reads 60 mL
